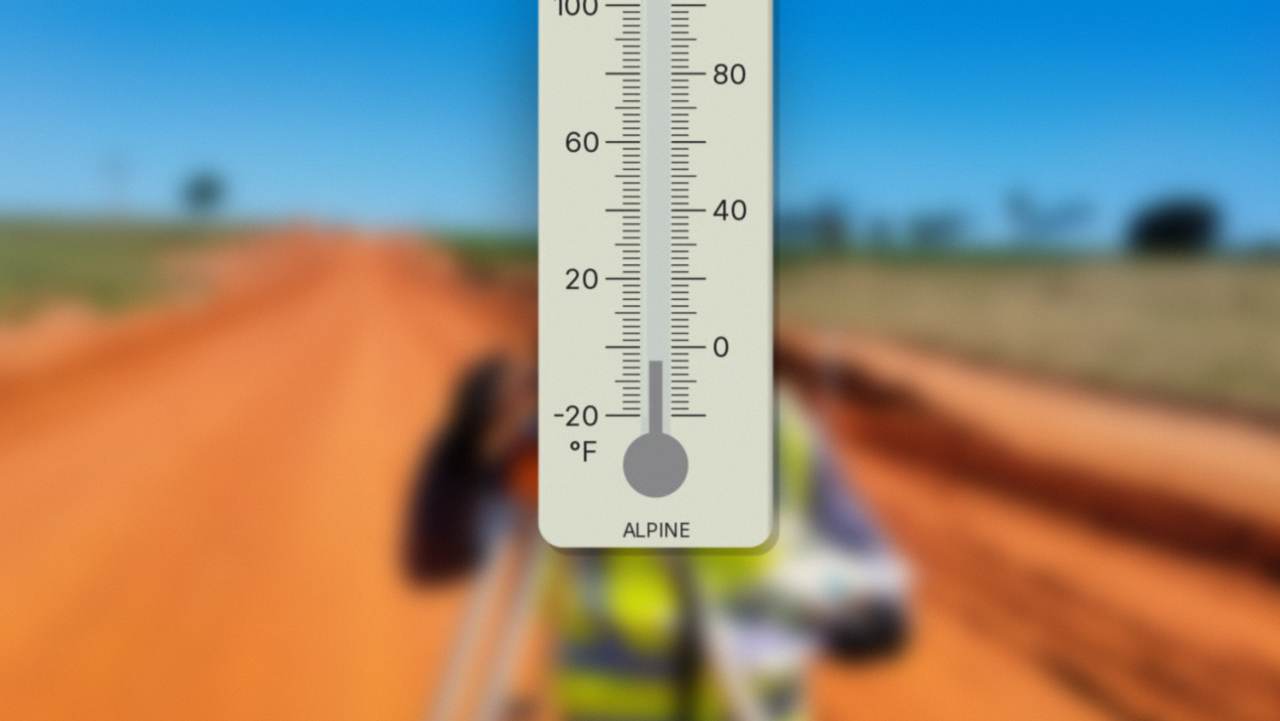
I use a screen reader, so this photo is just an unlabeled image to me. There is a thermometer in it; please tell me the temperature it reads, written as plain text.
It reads -4 °F
